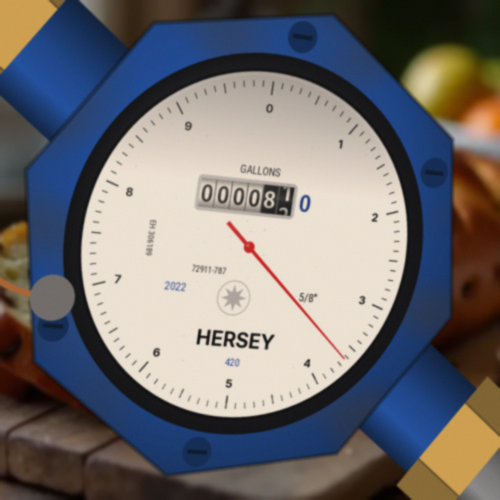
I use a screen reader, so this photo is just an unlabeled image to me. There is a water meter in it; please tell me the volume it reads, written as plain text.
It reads 813.6 gal
